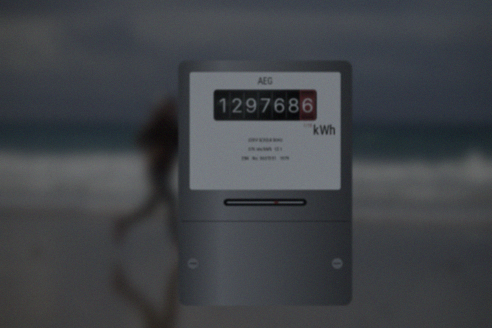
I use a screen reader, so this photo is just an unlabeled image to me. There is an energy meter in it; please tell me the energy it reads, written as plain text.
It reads 129768.6 kWh
